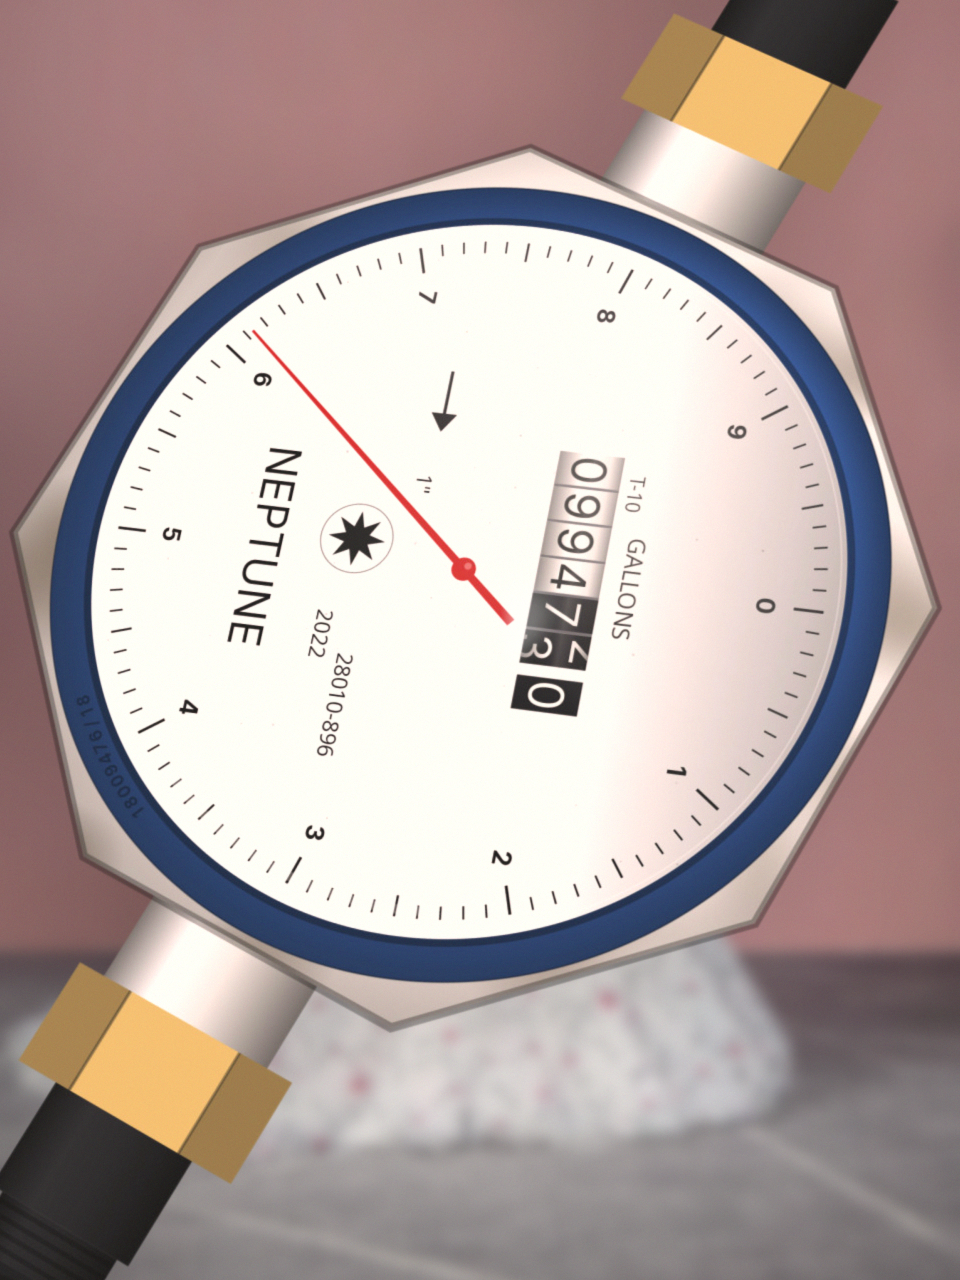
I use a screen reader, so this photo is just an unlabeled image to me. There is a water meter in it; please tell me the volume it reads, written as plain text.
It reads 994726.1 gal
